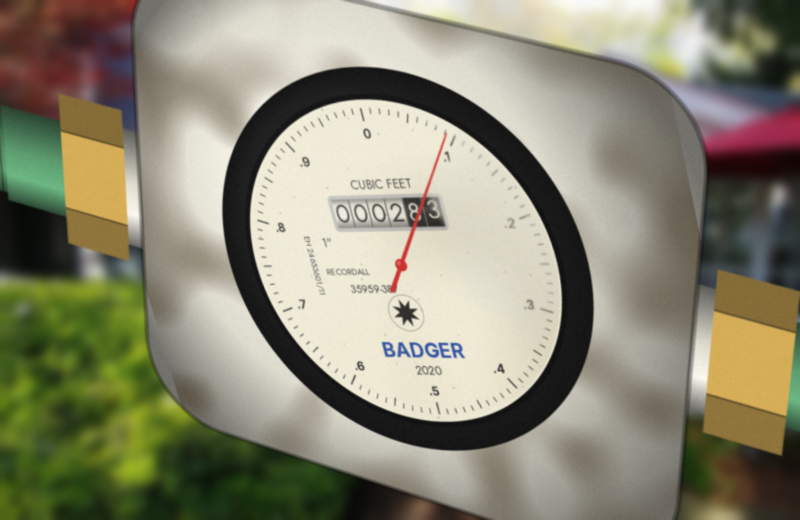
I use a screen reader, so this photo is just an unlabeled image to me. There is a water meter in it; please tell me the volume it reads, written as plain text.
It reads 283.09 ft³
